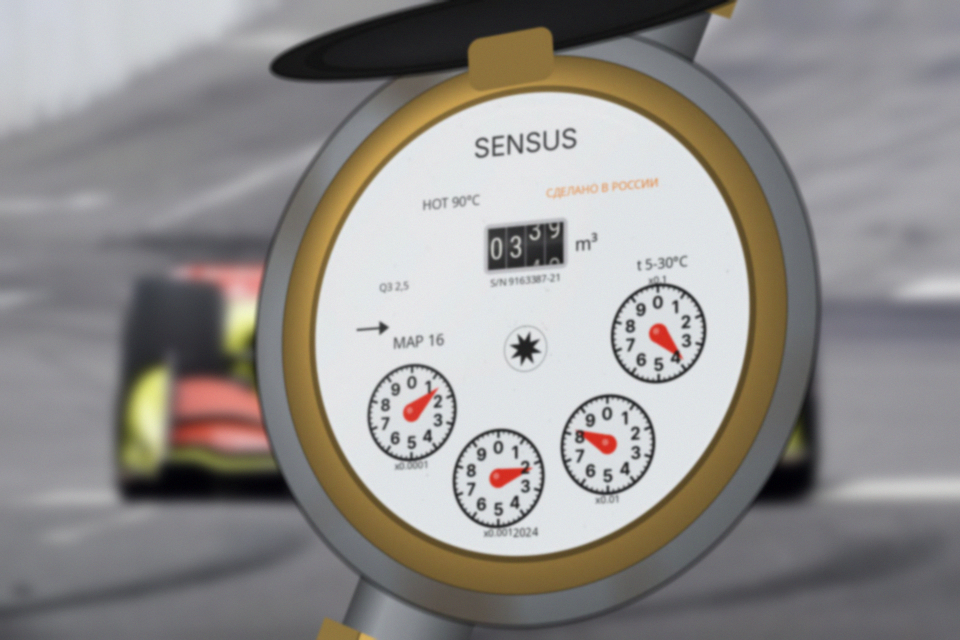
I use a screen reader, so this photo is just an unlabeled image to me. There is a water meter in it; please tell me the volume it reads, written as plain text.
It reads 339.3821 m³
